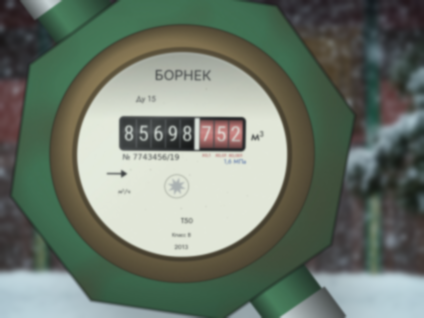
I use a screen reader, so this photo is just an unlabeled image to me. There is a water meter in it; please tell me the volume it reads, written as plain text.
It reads 85698.752 m³
